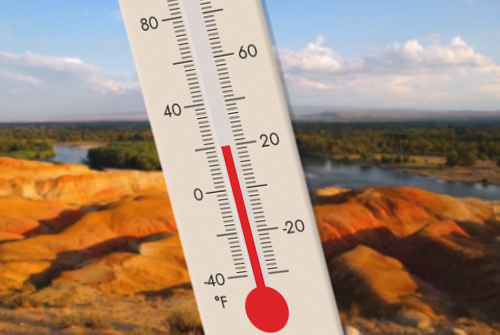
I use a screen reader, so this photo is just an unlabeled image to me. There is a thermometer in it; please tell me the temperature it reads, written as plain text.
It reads 20 °F
